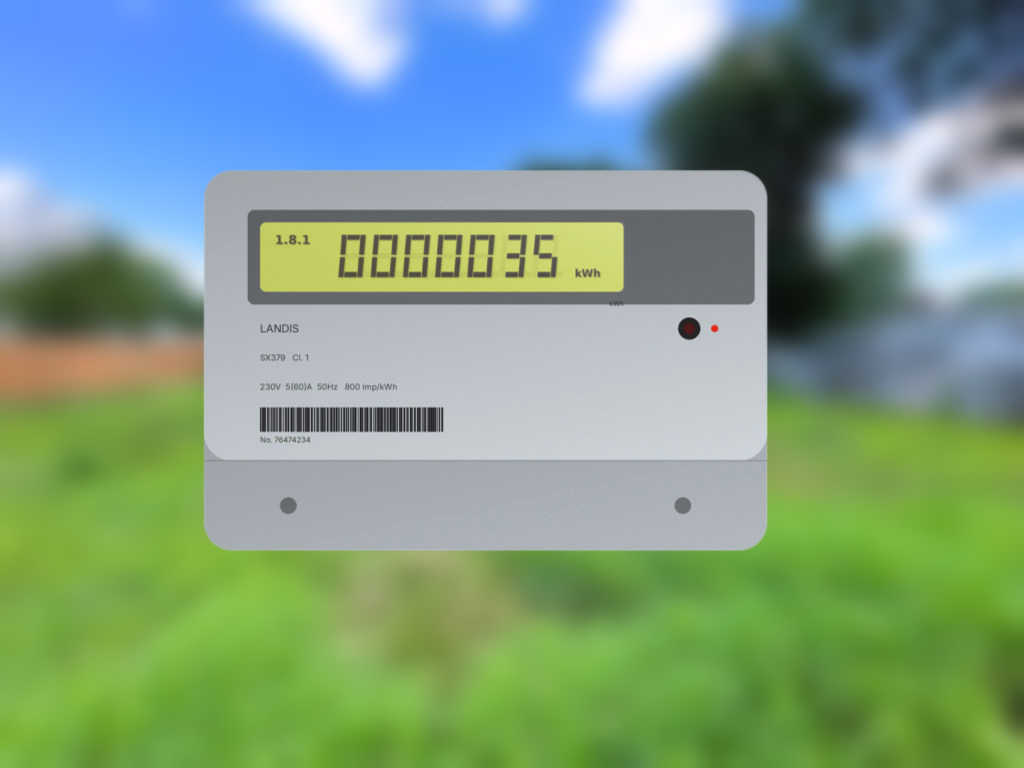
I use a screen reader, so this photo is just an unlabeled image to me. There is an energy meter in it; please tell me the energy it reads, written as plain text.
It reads 35 kWh
